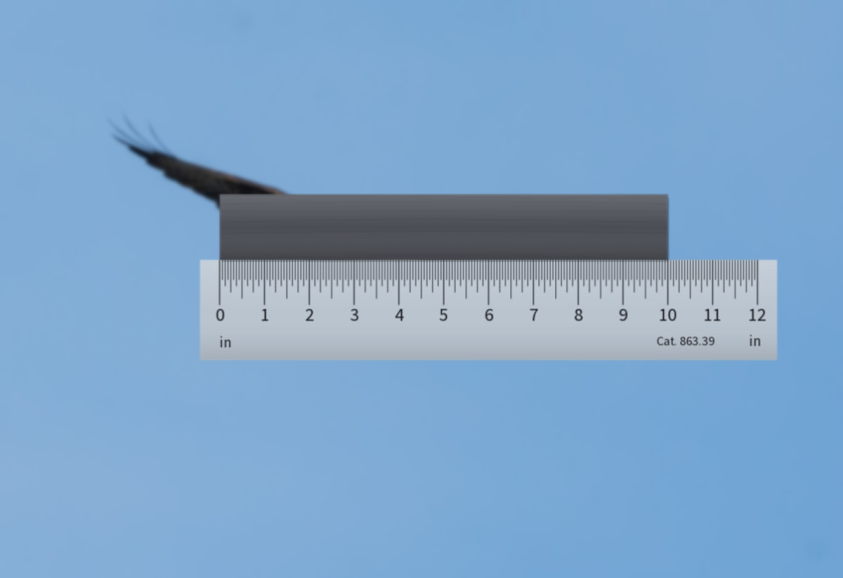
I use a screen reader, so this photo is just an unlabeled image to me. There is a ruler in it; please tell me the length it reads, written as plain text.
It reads 10 in
